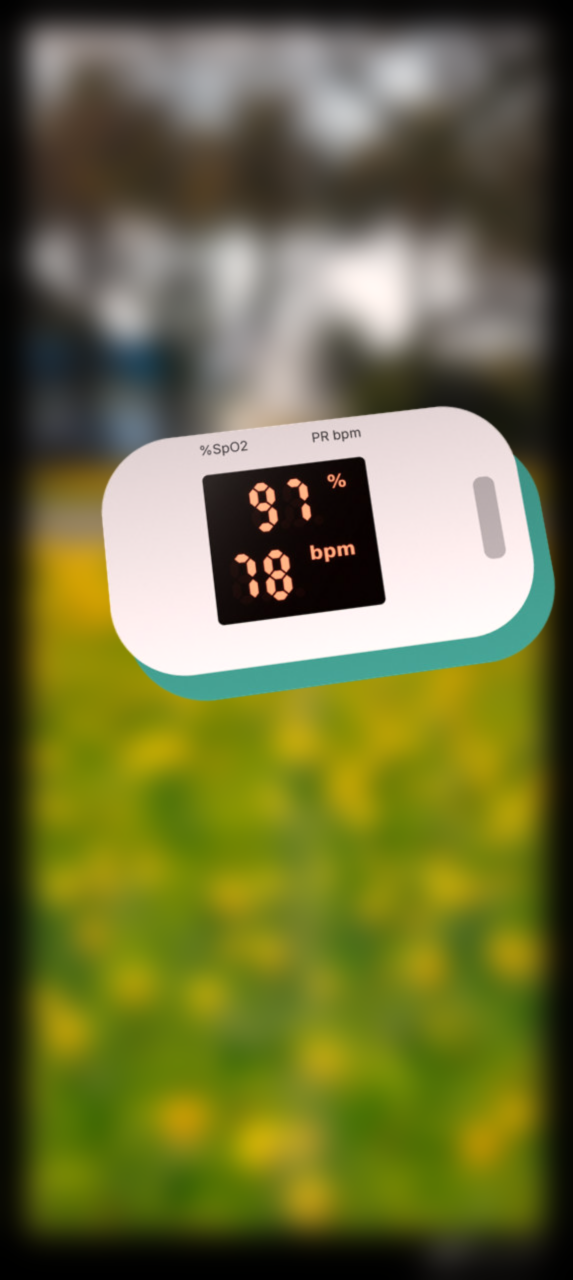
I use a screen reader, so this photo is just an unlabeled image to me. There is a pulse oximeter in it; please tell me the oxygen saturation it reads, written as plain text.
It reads 97 %
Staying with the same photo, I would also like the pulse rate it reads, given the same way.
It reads 78 bpm
